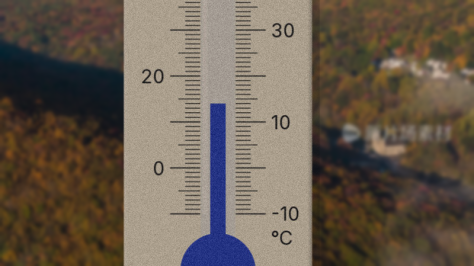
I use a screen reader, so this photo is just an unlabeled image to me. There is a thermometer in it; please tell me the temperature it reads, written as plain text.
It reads 14 °C
